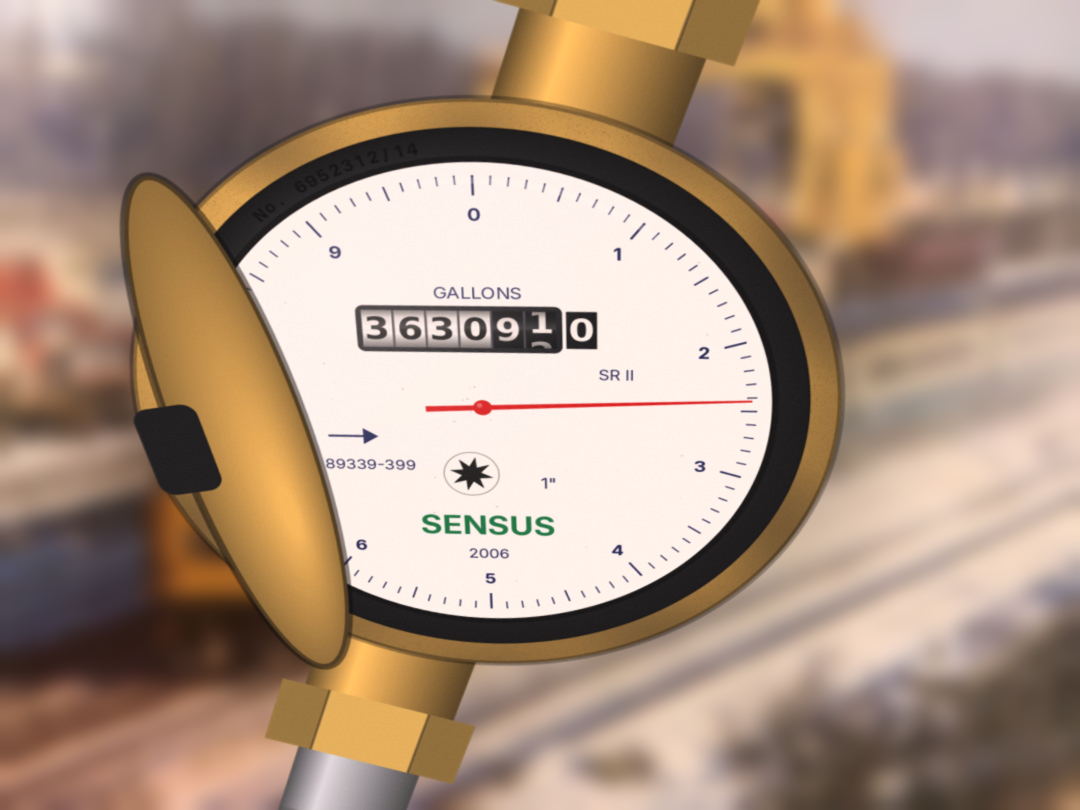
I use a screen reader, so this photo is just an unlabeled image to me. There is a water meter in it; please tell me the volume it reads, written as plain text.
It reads 3630912.4 gal
